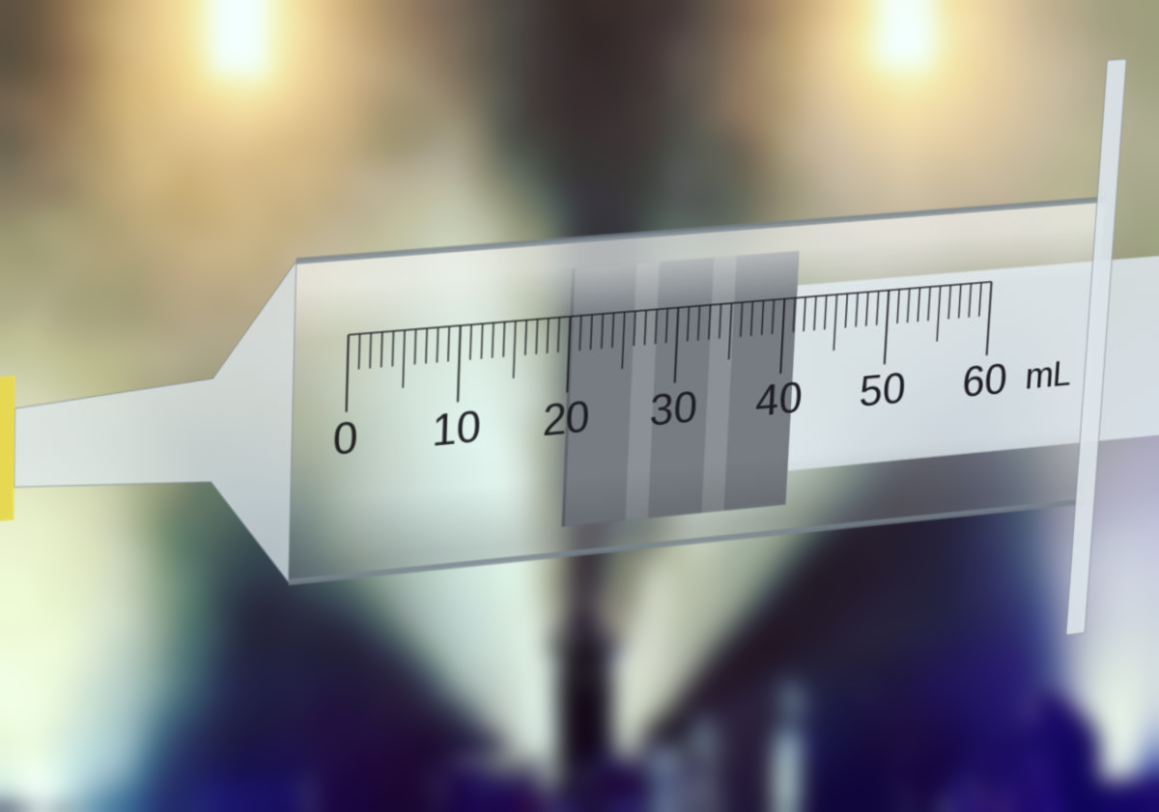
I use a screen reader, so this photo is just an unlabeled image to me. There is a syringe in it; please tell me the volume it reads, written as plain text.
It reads 20 mL
